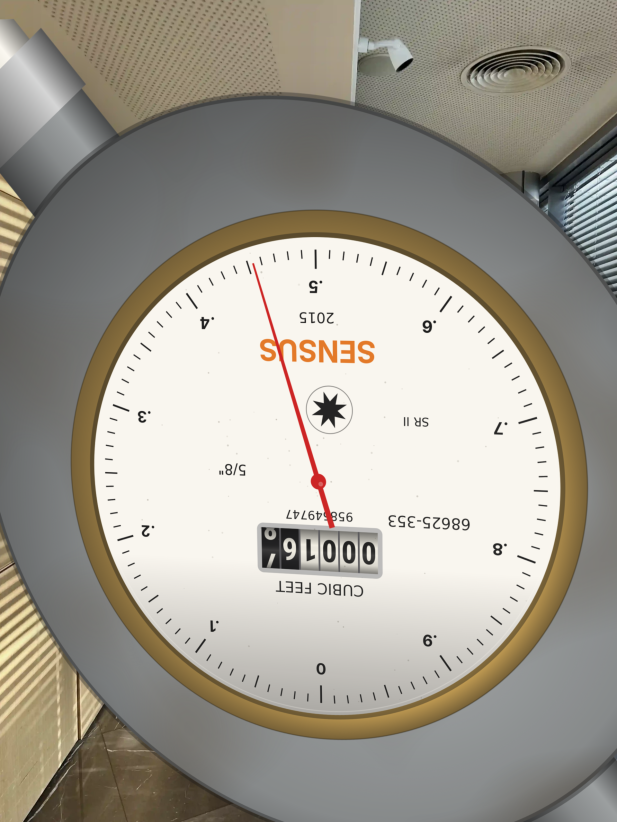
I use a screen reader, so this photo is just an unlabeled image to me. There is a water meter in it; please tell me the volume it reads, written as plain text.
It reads 167.45 ft³
